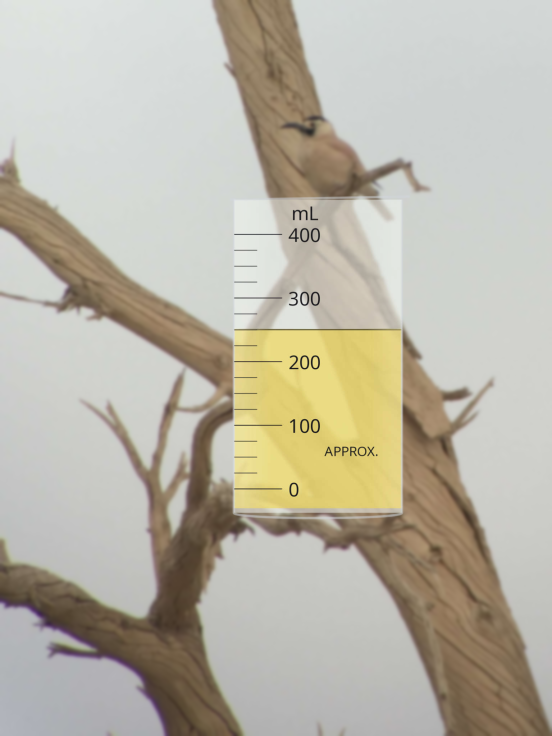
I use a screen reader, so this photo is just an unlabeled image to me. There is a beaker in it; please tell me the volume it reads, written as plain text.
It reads 250 mL
